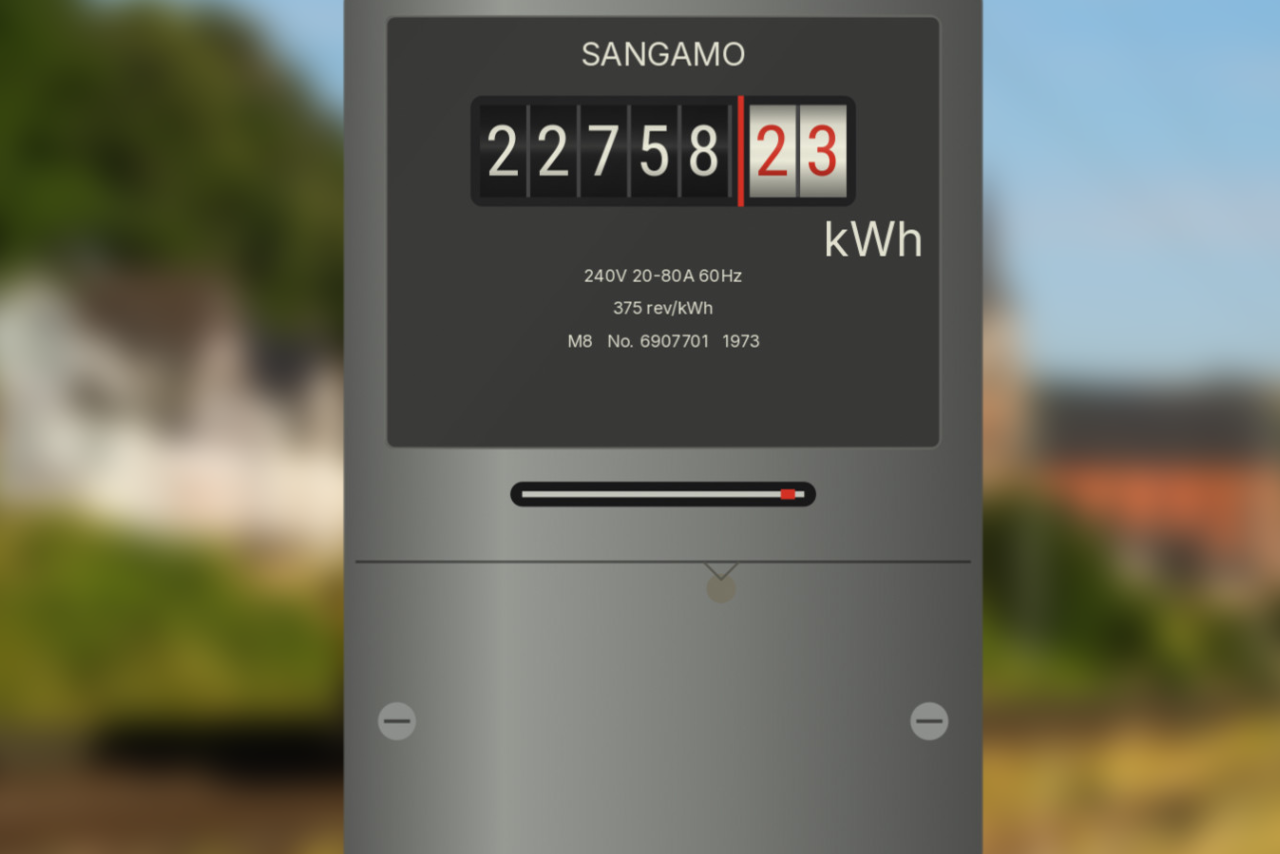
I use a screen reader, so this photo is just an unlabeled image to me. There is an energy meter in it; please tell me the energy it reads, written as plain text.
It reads 22758.23 kWh
